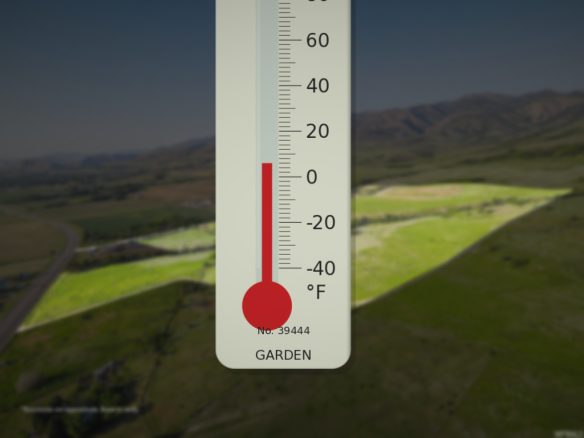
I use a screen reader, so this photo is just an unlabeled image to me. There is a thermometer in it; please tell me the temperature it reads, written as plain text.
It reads 6 °F
